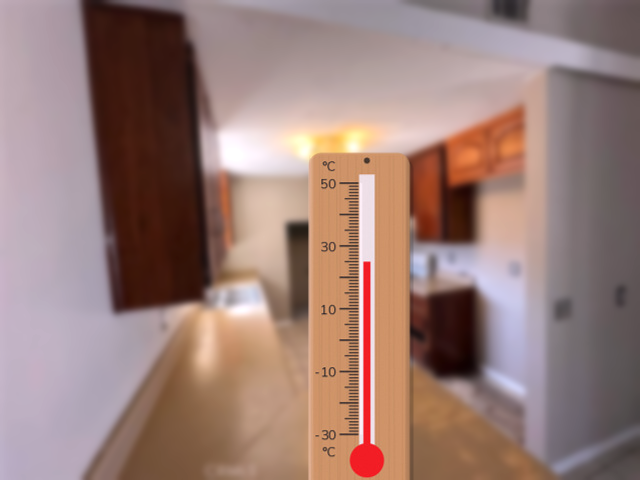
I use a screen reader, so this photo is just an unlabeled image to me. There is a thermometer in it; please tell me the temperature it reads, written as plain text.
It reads 25 °C
